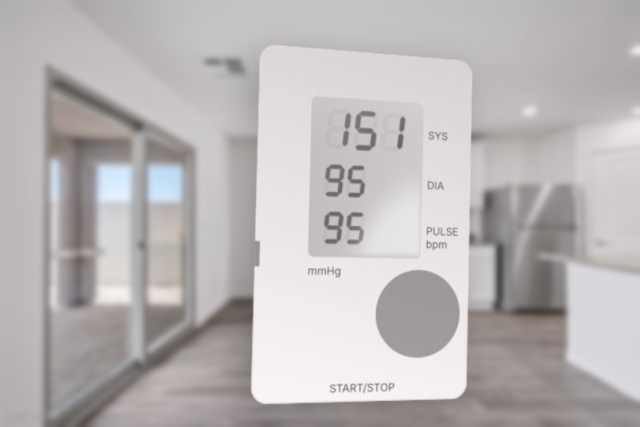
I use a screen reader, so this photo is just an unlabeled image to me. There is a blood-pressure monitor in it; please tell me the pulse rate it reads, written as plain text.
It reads 95 bpm
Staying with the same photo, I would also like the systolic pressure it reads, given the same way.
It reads 151 mmHg
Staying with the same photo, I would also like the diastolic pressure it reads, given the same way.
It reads 95 mmHg
